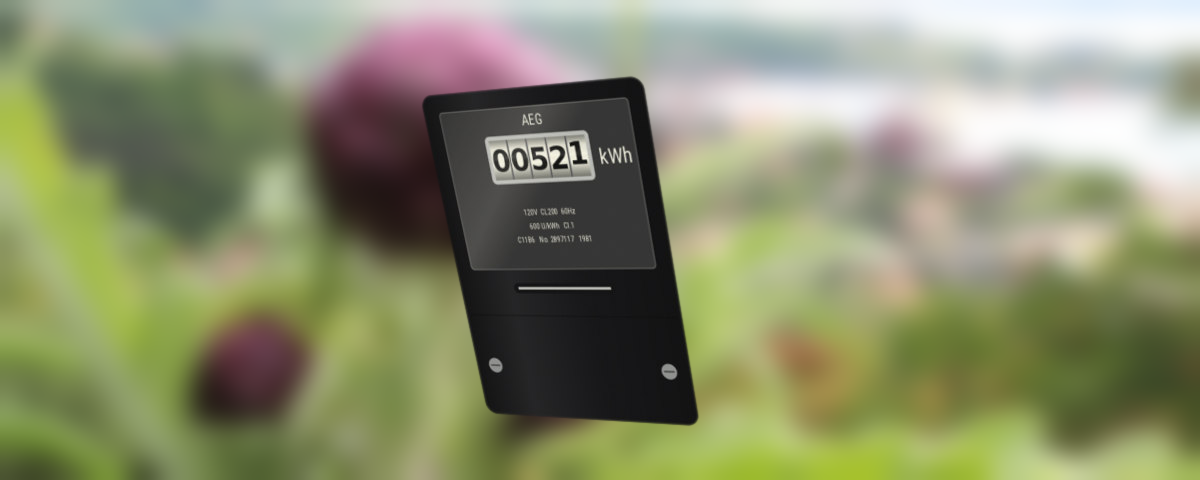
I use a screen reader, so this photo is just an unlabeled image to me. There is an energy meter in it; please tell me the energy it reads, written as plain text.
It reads 521 kWh
